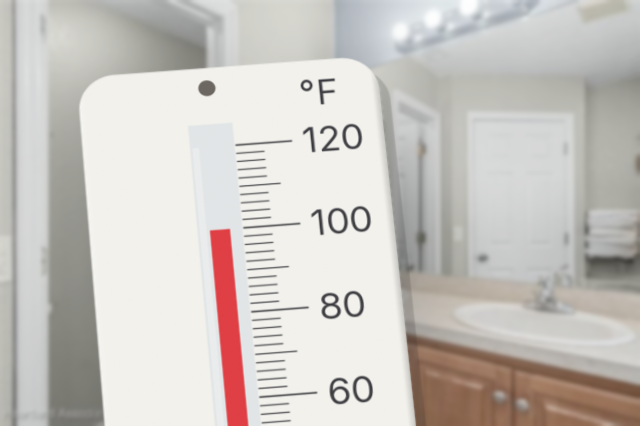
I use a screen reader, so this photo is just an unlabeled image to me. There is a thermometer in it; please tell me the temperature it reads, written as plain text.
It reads 100 °F
